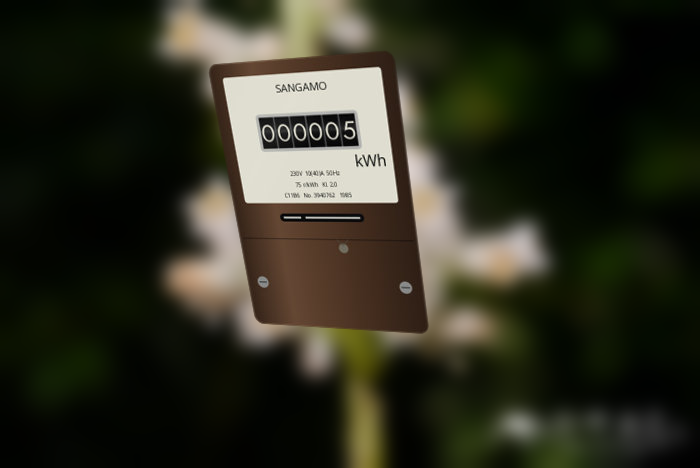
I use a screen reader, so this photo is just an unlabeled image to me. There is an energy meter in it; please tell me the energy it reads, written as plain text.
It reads 5 kWh
